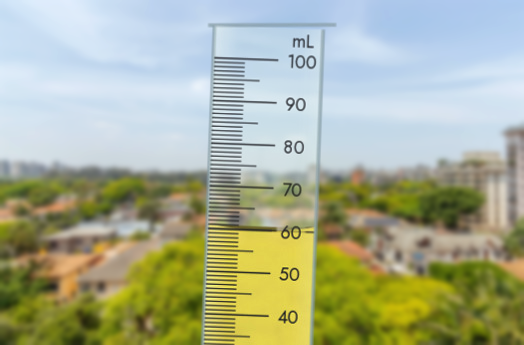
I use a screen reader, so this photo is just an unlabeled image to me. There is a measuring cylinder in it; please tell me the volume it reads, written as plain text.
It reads 60 mL
